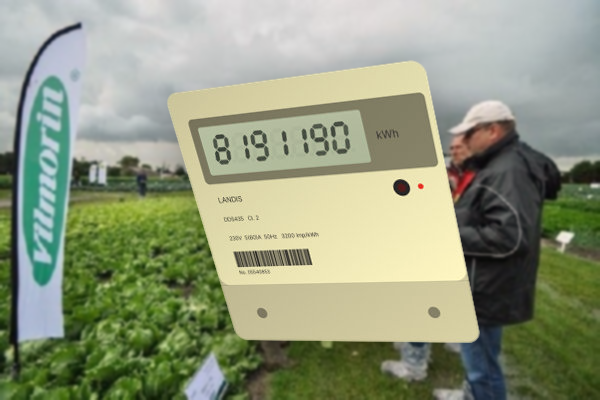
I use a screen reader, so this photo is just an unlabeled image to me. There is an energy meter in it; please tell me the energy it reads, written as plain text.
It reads 8191190 kWh
